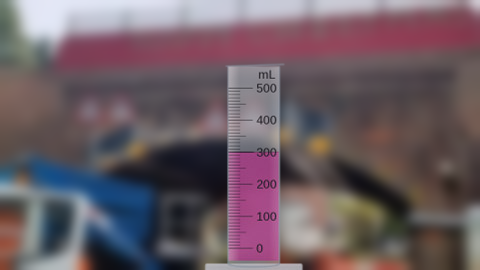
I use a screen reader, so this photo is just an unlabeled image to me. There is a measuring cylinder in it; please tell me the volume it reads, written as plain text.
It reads 300 mL
